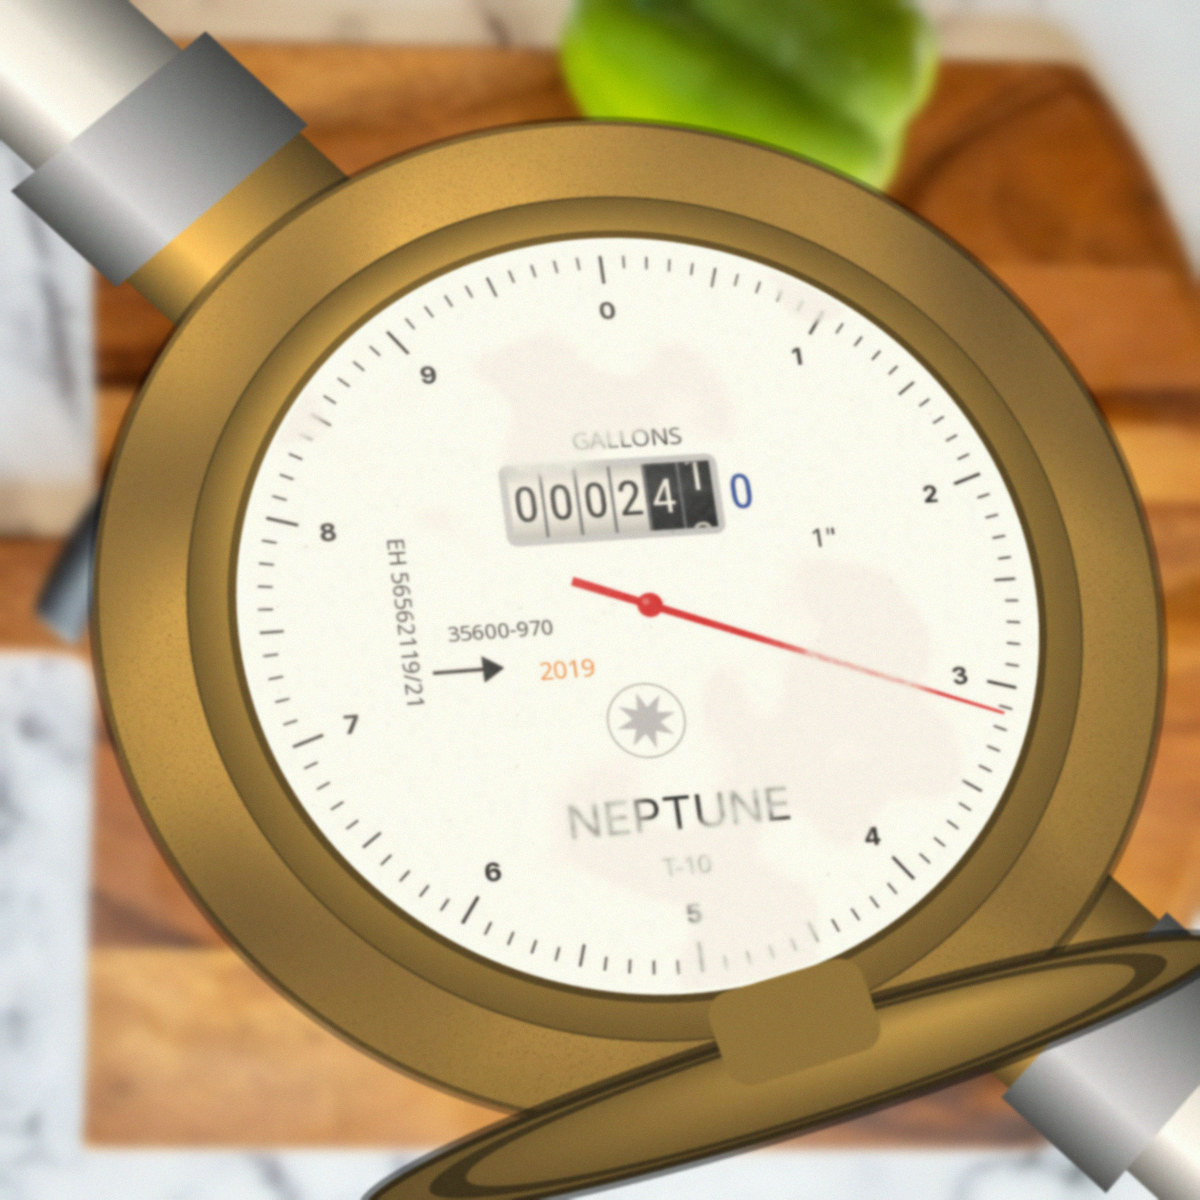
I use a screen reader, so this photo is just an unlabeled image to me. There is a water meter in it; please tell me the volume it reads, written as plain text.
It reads 2413.1 gal
